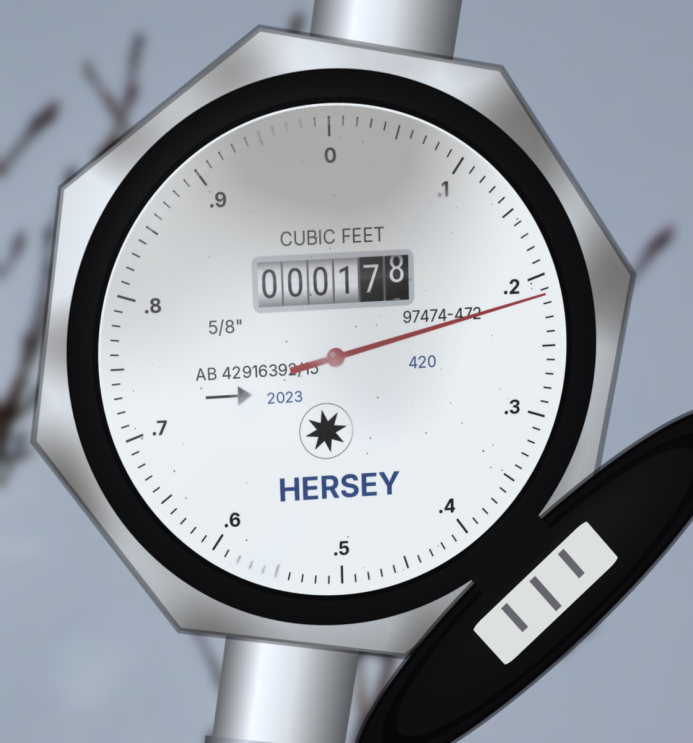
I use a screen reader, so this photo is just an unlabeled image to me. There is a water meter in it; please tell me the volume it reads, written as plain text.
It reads 178.21 ft³
